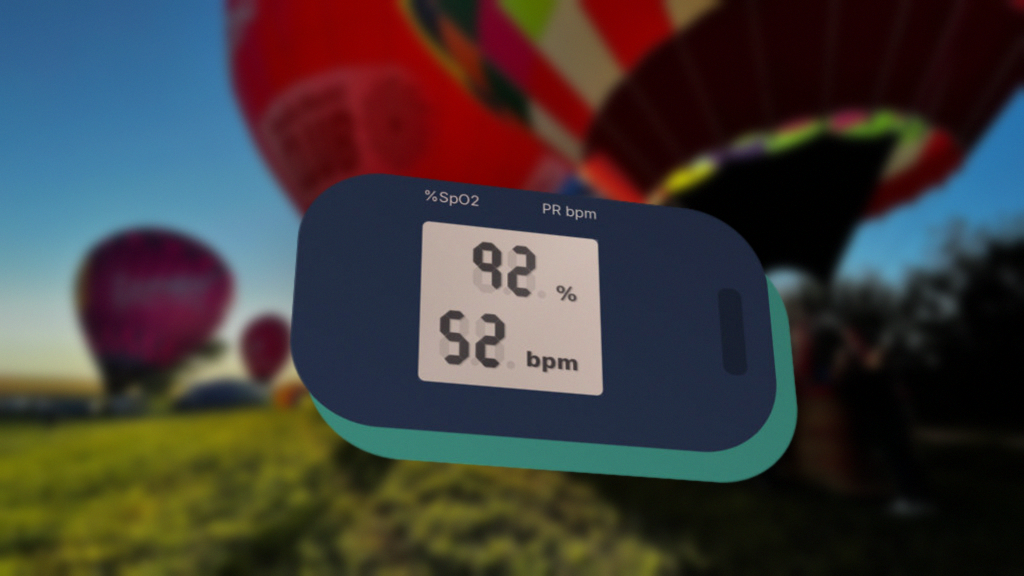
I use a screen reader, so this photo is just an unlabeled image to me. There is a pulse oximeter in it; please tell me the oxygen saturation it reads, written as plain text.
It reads 92 %
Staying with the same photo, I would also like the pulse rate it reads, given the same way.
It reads 52 bpm
